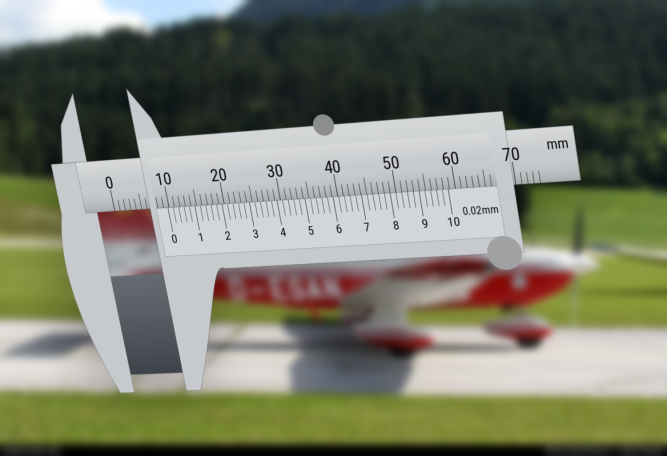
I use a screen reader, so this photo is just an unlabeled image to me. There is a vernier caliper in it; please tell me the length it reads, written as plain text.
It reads 9.8 mm
